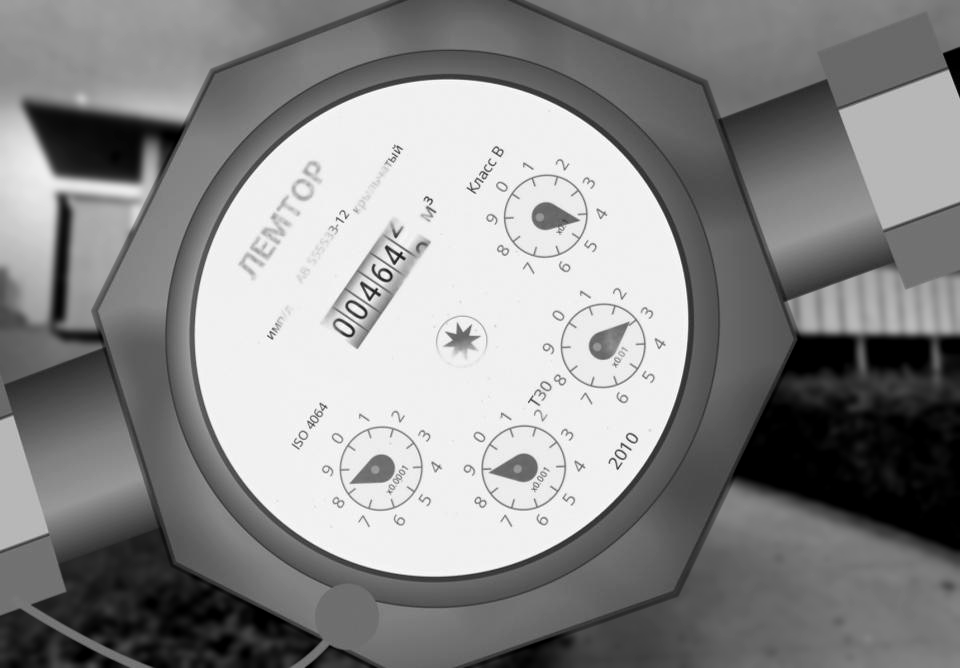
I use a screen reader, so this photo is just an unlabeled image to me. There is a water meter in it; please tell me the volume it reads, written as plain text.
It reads 4642.4288 m³
